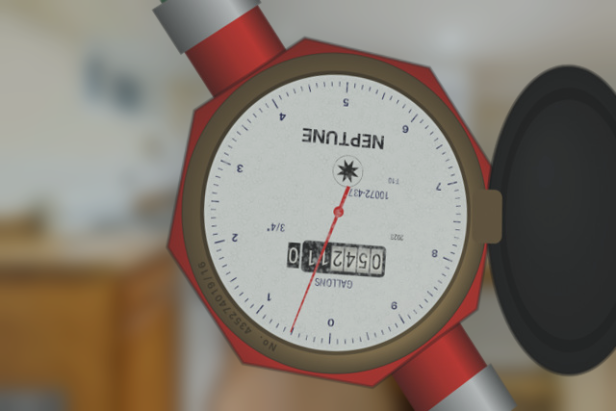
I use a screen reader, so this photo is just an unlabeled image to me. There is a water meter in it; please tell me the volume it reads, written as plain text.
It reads 542110.5 gal
